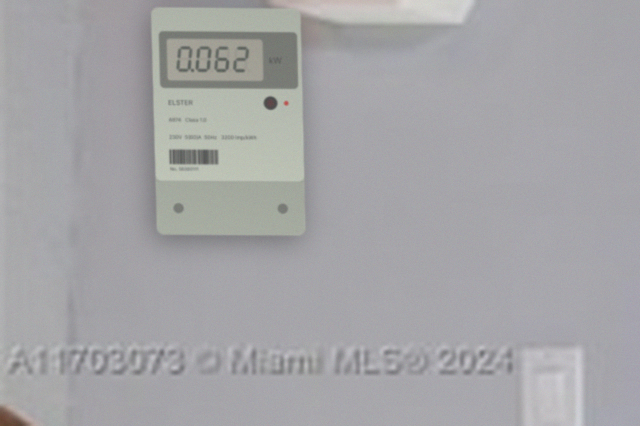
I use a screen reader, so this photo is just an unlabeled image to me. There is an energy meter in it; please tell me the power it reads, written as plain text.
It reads 0.062 kW
